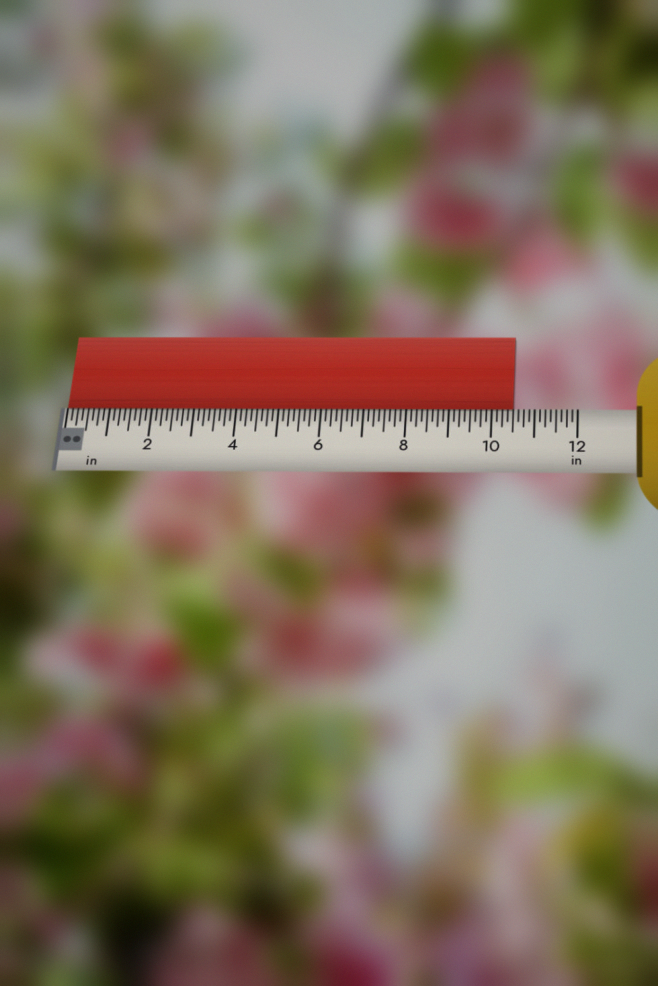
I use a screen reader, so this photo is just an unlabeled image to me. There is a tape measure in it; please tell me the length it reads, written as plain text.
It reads 10.5 in
